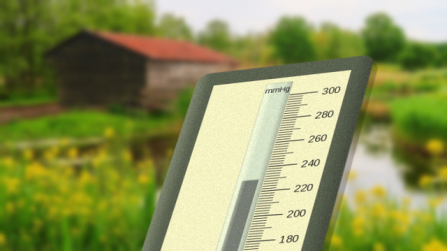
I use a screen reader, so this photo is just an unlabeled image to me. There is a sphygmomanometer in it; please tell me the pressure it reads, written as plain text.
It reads 230 mmHg
